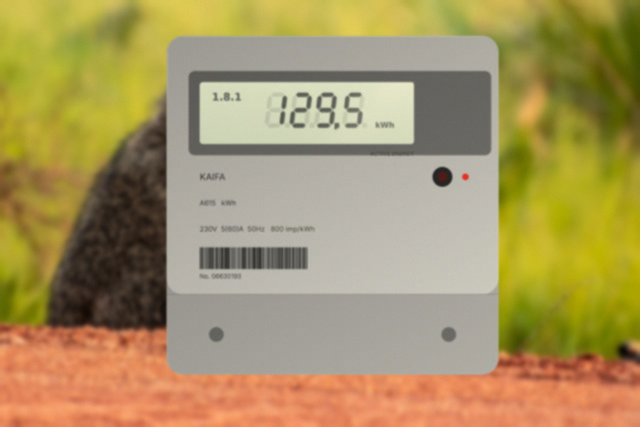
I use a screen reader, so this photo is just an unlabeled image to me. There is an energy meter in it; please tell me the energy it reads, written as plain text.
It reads 129.5 kWh
